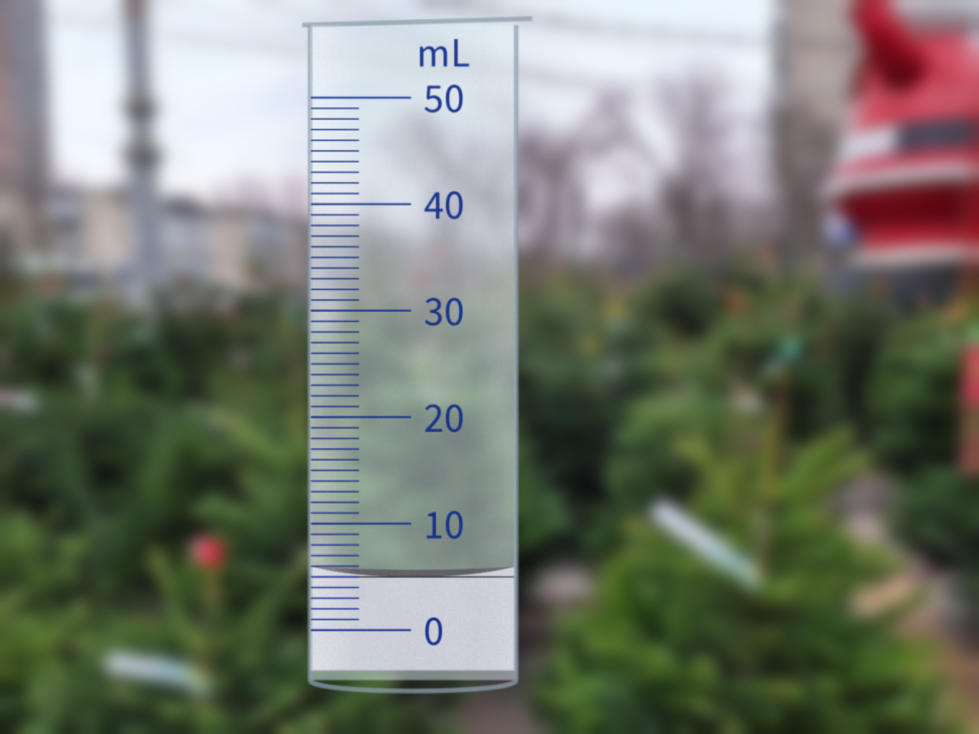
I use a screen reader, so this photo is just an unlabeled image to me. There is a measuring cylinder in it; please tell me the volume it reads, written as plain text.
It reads 5 mL
